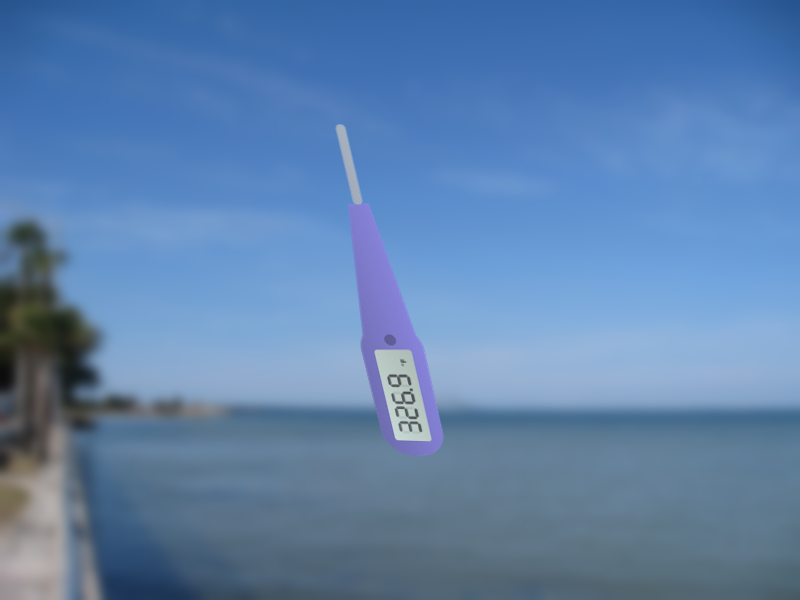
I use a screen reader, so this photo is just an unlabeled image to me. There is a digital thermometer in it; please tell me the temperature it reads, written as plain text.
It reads 326.9 °F
